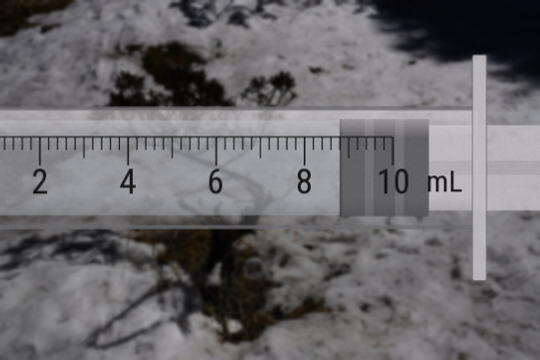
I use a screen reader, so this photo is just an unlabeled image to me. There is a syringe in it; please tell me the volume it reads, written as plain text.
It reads 8.8 mL
